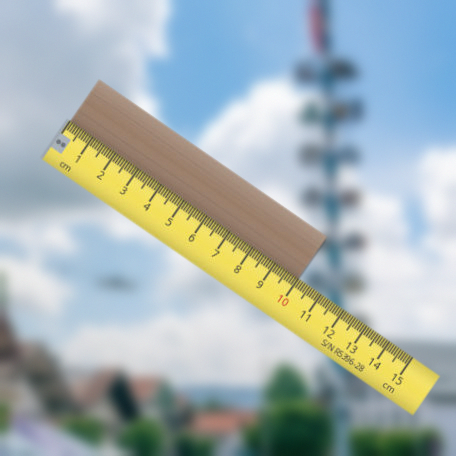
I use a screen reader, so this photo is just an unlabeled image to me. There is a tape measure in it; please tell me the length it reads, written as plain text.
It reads 10 cm
